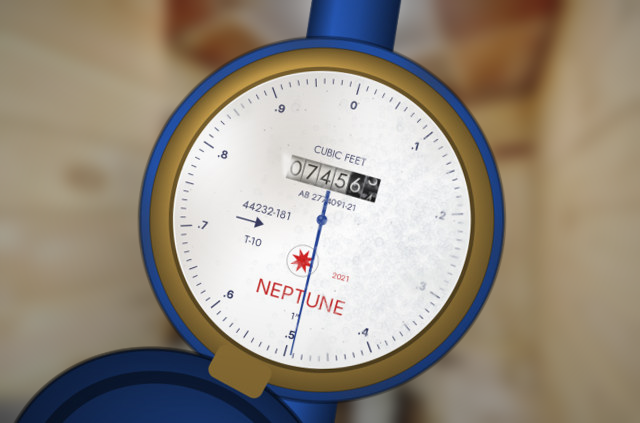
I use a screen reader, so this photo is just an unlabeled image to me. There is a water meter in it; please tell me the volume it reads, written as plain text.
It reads 74563.49 ft³
